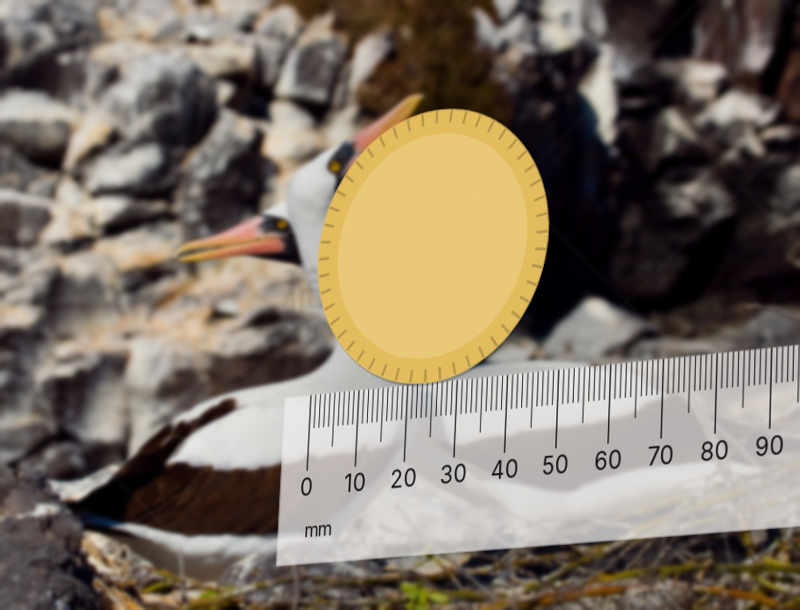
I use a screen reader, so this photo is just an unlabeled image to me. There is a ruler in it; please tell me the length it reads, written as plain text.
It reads 47 mm
